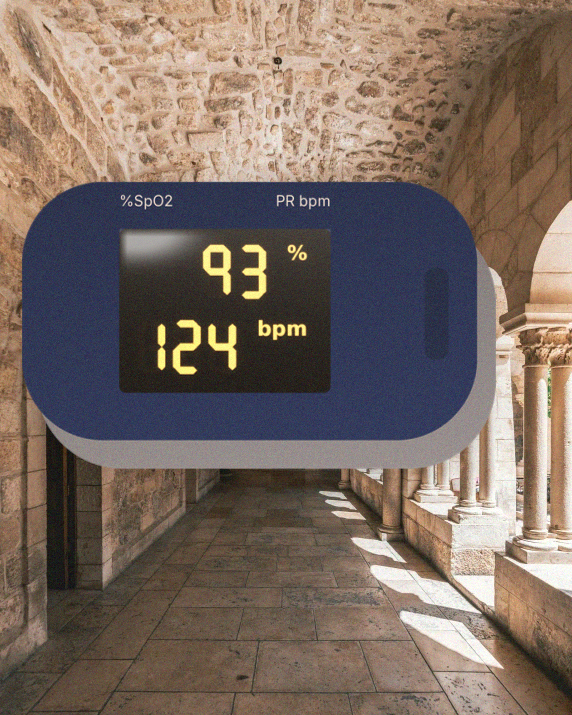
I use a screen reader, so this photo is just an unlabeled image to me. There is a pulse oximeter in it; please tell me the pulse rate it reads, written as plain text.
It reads 124 bpm
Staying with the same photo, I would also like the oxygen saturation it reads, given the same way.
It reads 93 %
